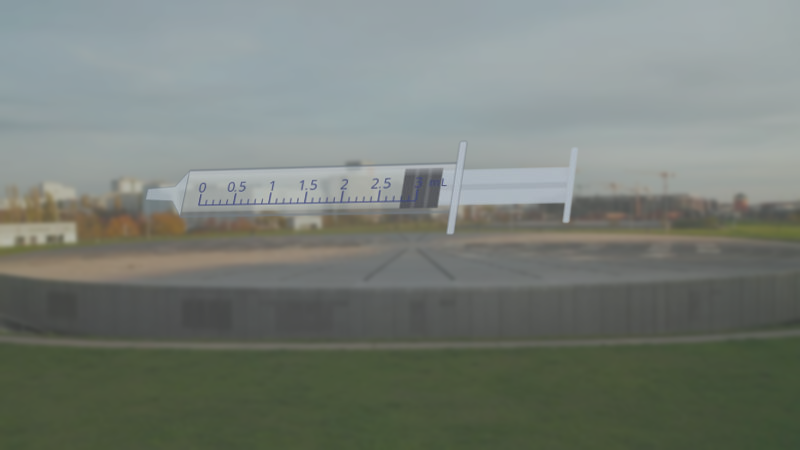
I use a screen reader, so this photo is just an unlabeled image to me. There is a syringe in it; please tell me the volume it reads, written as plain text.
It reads 2.8 mL
